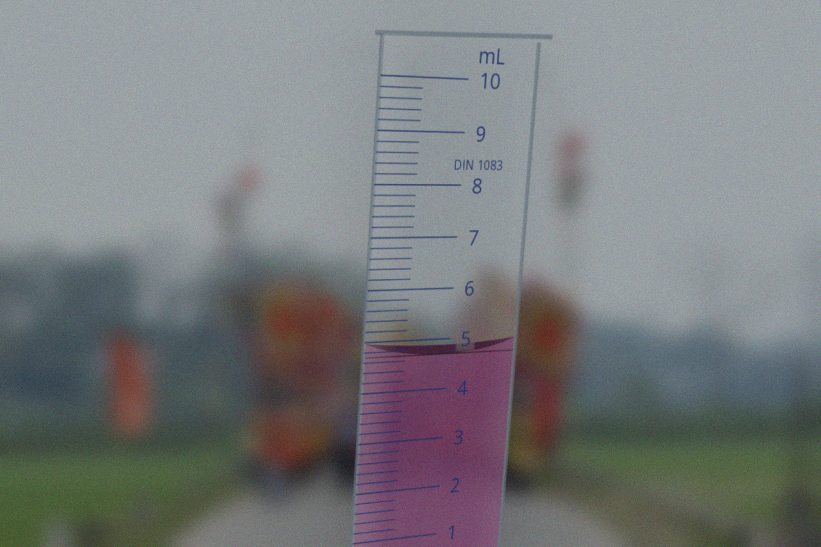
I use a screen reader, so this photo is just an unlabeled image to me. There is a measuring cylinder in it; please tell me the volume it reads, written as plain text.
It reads 4.7 mL
